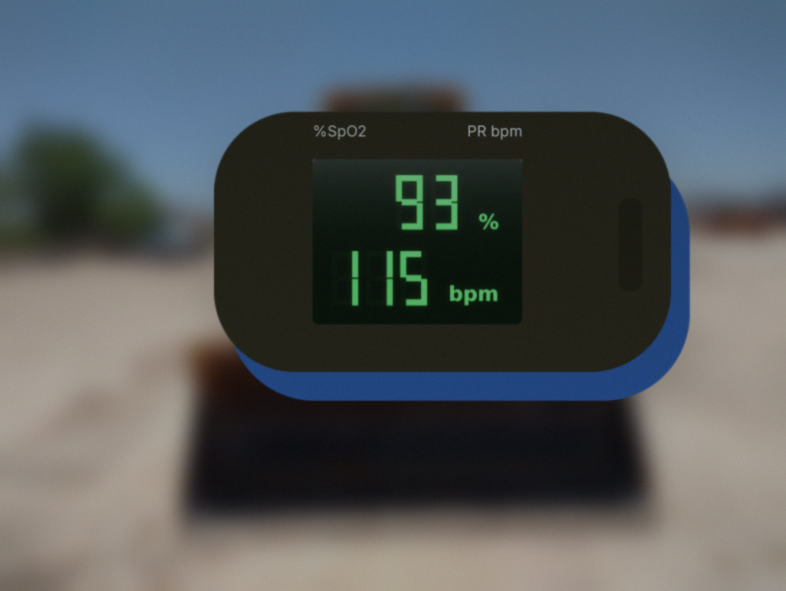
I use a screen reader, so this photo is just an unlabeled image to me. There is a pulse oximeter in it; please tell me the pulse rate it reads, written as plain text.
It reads 115 bpm
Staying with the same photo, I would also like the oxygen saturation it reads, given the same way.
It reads 93 %
